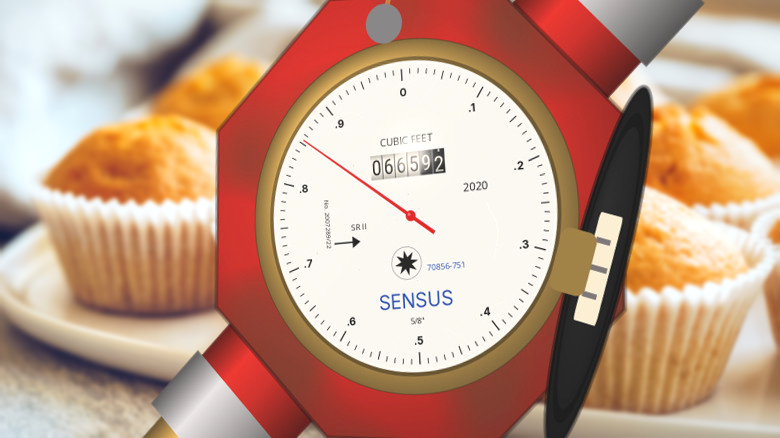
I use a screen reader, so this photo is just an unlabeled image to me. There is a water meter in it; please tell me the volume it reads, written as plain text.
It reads 66591.85 ft³
